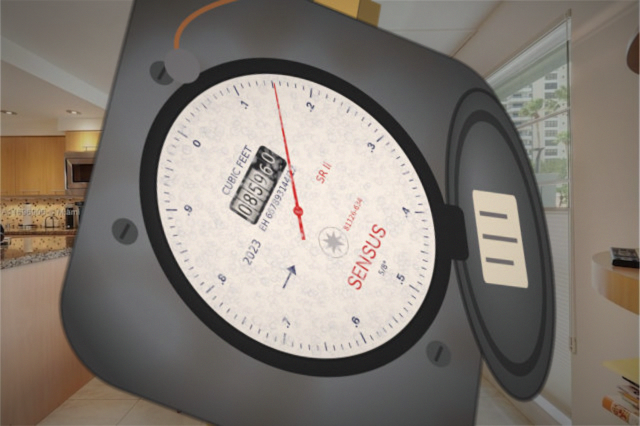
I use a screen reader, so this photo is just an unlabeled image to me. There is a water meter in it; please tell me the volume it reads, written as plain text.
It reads 85960.15 ft³
